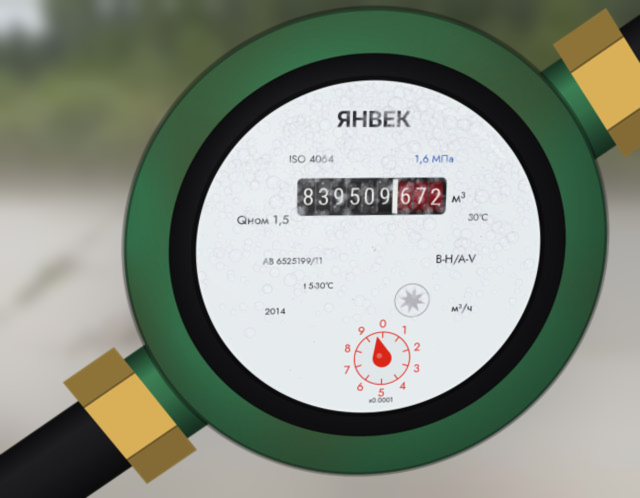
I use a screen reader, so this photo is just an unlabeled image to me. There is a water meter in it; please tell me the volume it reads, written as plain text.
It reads 839509.6719 m³
